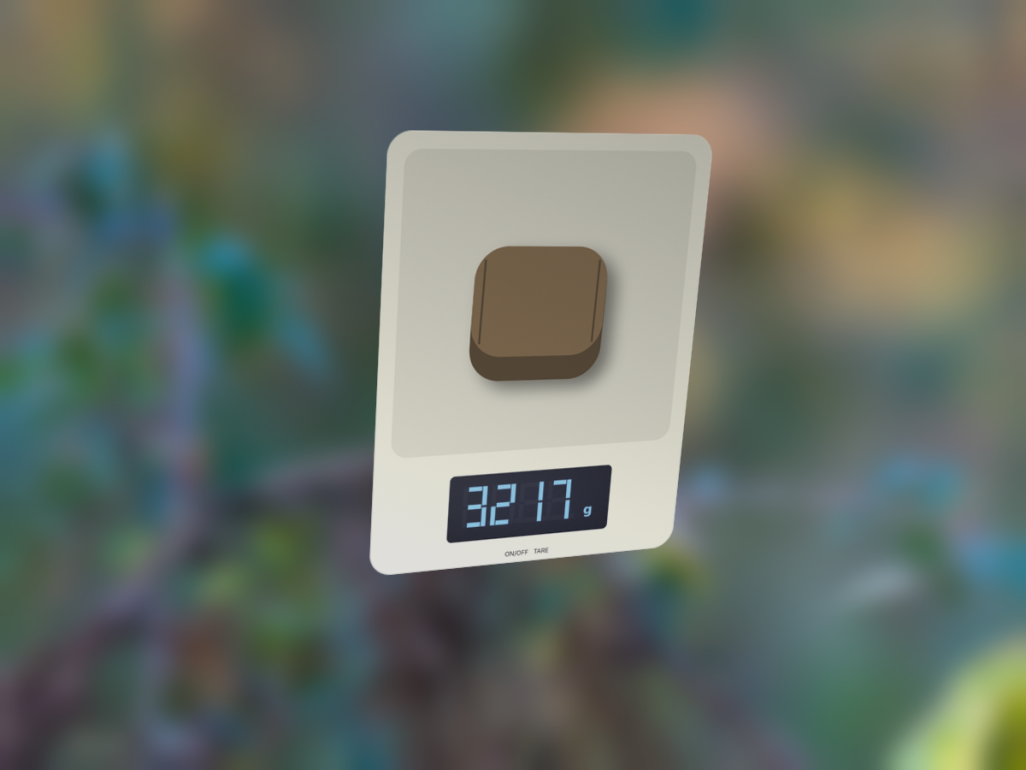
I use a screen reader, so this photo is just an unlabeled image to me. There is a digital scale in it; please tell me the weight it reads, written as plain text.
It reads 3217 g
